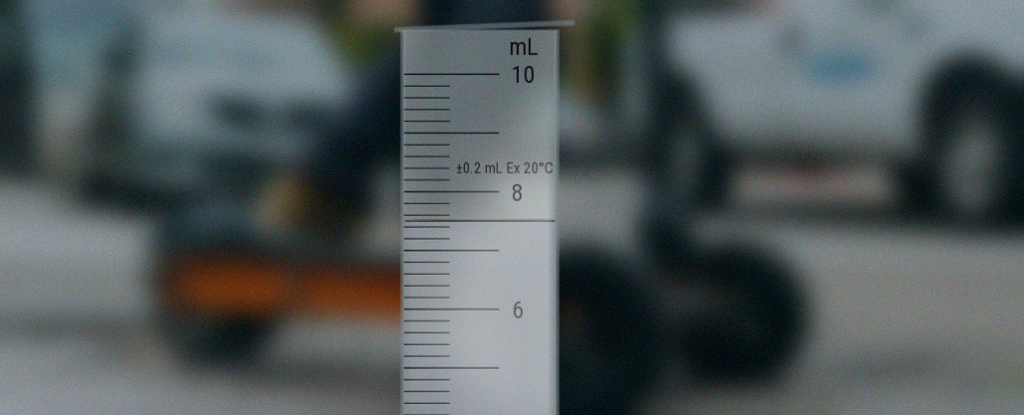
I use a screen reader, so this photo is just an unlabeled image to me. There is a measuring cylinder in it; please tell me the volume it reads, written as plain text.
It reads 7.5 mL
